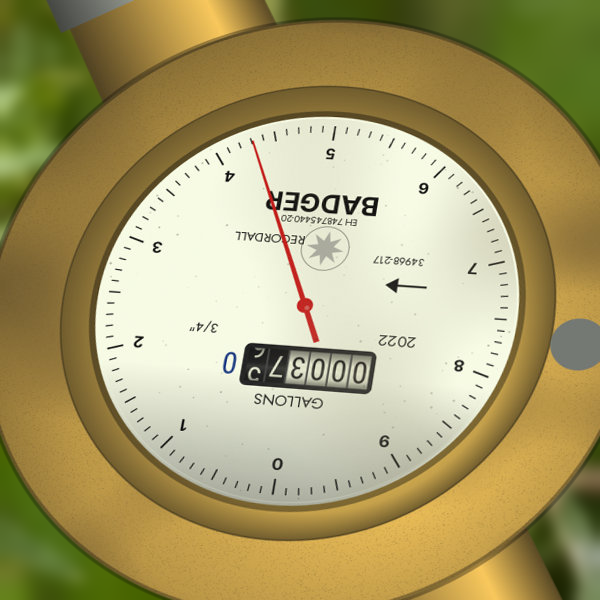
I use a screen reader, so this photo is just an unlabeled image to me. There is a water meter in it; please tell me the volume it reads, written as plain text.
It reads 3754.3 gal
